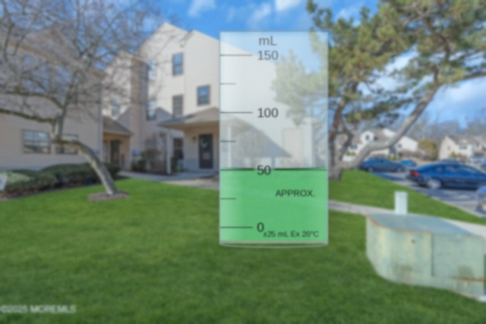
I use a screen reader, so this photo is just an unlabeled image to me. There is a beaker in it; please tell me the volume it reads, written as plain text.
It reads 50 mL
